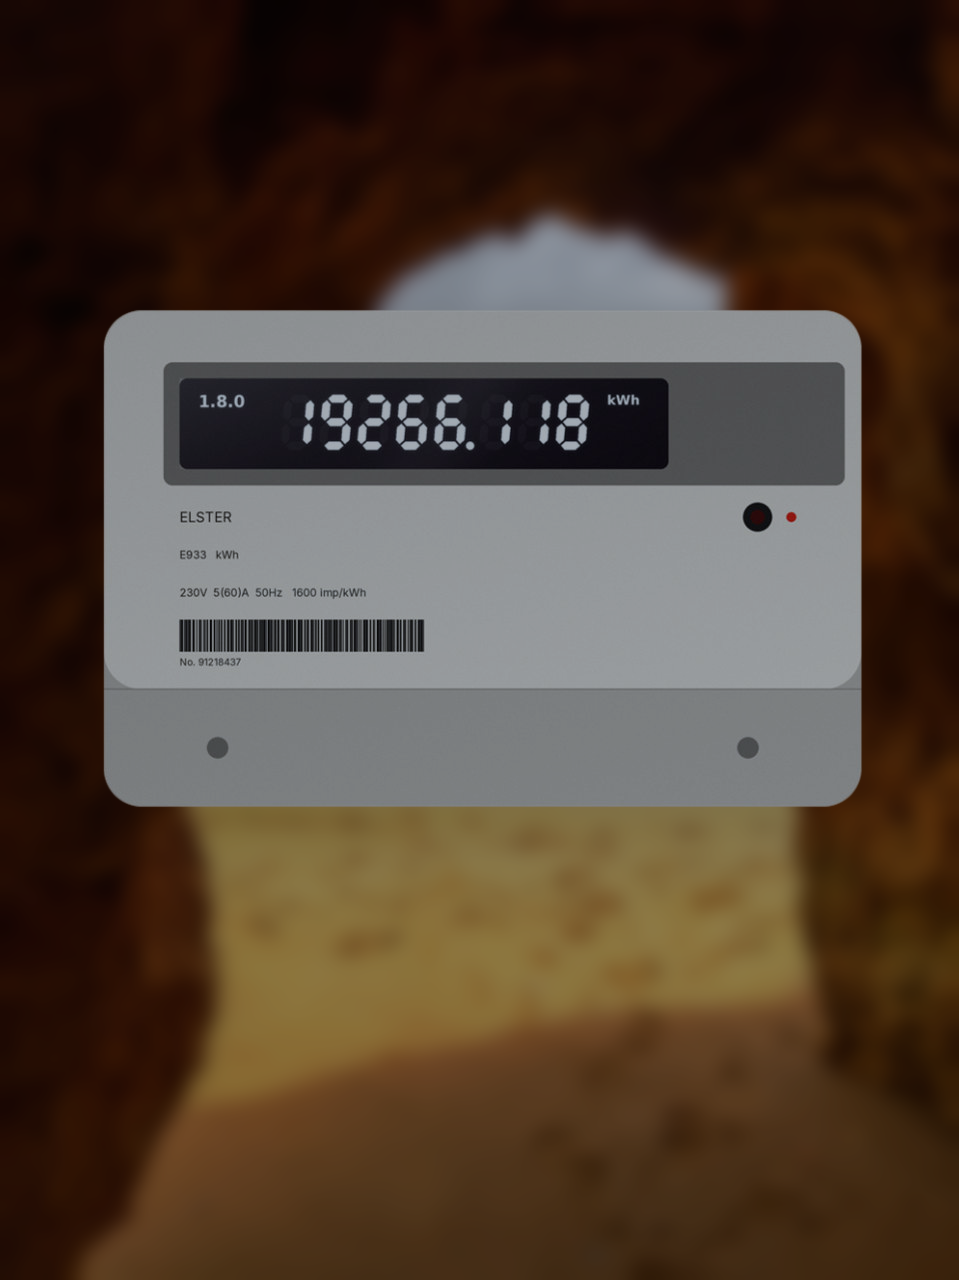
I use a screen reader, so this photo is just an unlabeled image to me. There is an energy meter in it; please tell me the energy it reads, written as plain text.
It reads 19266.118 kWh
